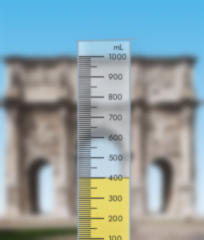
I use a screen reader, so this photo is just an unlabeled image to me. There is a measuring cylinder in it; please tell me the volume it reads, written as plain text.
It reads 400 mL
